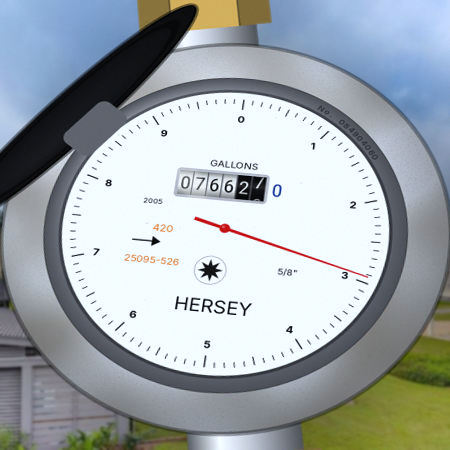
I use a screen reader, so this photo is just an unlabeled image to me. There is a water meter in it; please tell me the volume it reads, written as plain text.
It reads 766272.9 gal
